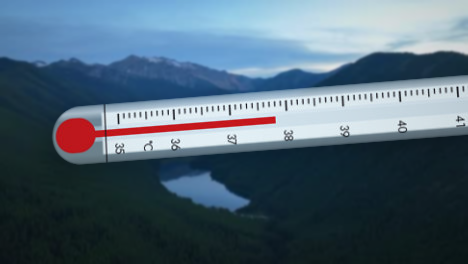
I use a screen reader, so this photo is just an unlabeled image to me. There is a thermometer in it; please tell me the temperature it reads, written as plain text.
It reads 37.8 °C
